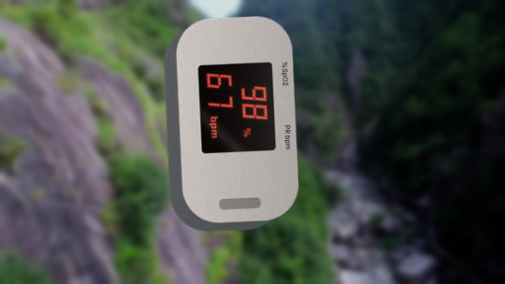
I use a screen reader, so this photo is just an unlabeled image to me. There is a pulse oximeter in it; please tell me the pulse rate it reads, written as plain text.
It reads 67 bpm
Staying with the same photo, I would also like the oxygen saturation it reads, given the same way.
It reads 98 %
